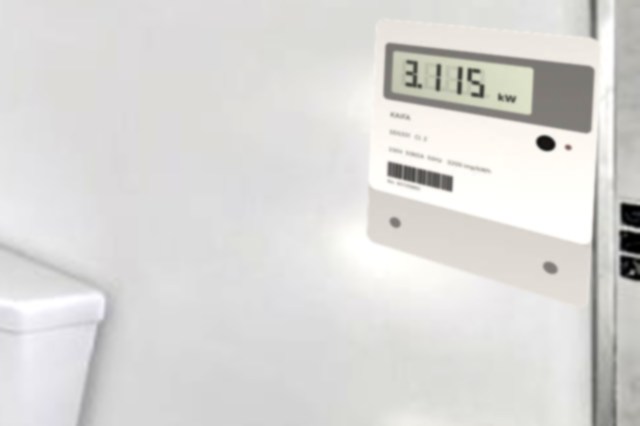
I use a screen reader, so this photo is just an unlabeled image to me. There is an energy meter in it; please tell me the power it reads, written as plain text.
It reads 3.115 kW
